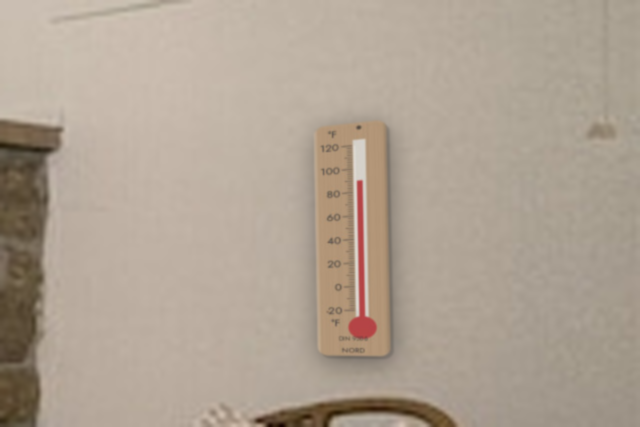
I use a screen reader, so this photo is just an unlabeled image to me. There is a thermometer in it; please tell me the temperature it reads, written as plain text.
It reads 90 °F
